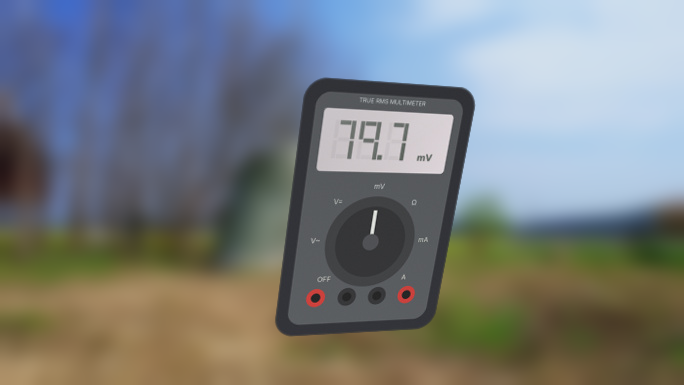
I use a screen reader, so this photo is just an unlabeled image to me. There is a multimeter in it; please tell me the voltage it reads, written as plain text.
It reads 79.7 mV
